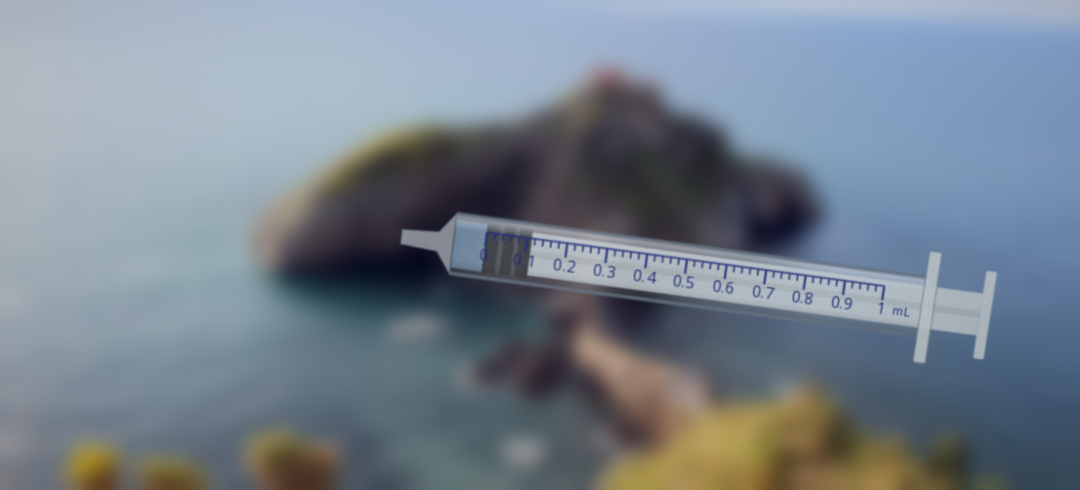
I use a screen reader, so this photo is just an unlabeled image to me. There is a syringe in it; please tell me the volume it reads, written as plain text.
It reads 0 mL
